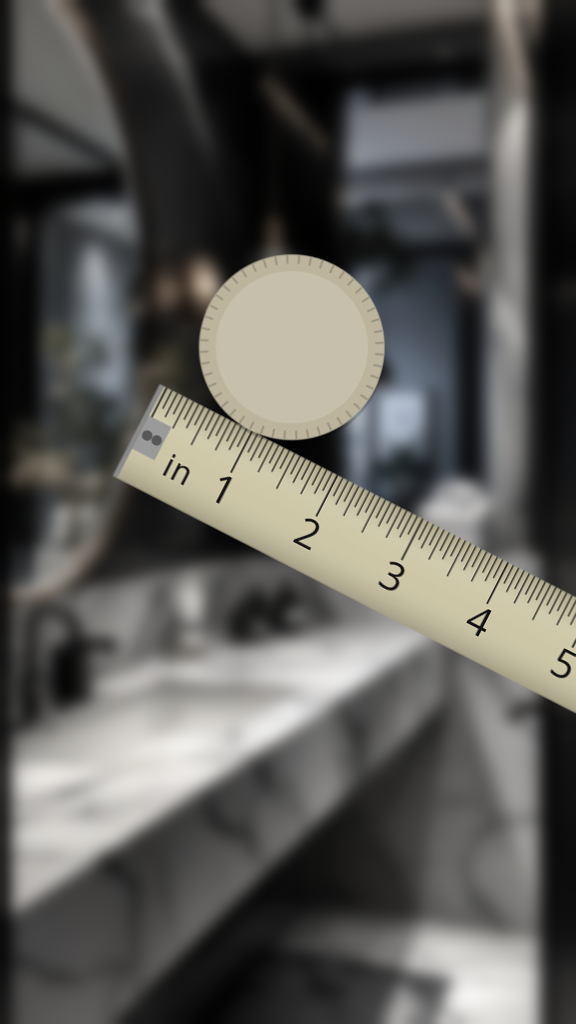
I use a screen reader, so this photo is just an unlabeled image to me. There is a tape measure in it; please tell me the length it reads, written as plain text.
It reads 1.9375 in
